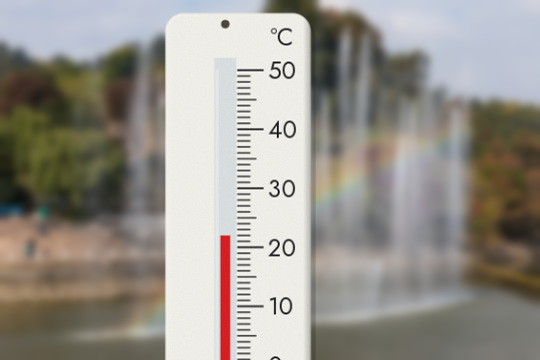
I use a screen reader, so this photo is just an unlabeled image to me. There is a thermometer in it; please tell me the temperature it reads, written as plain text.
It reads 22 °C
